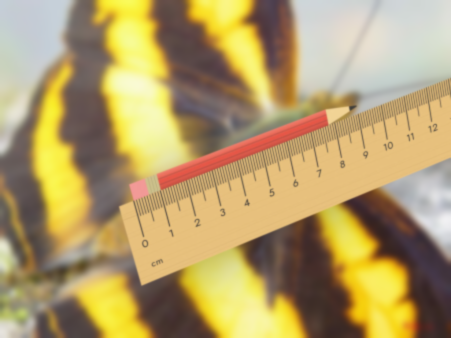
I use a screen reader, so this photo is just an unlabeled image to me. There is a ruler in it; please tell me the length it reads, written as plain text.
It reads 9 cm
